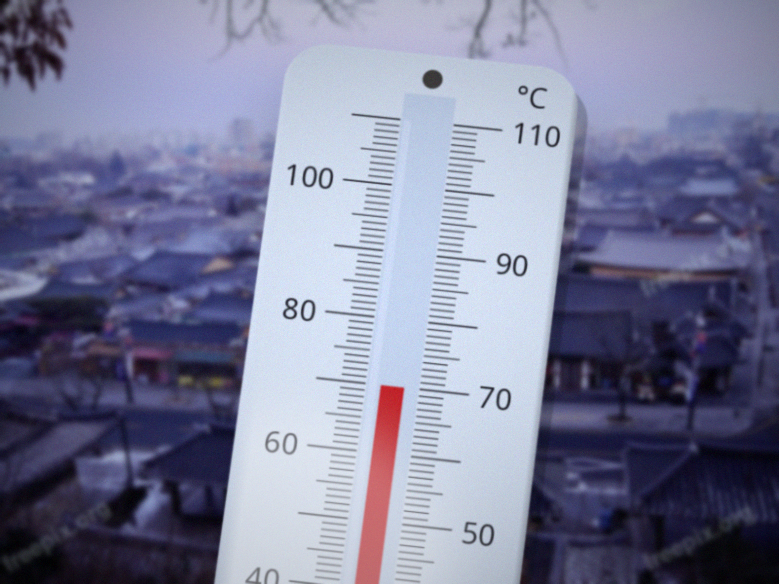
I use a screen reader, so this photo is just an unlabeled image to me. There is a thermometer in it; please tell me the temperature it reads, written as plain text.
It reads 70 °C
